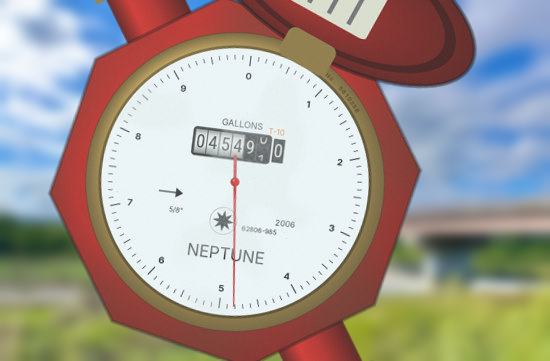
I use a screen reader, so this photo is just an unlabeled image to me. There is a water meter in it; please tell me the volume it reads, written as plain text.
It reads 454904.8 gal
